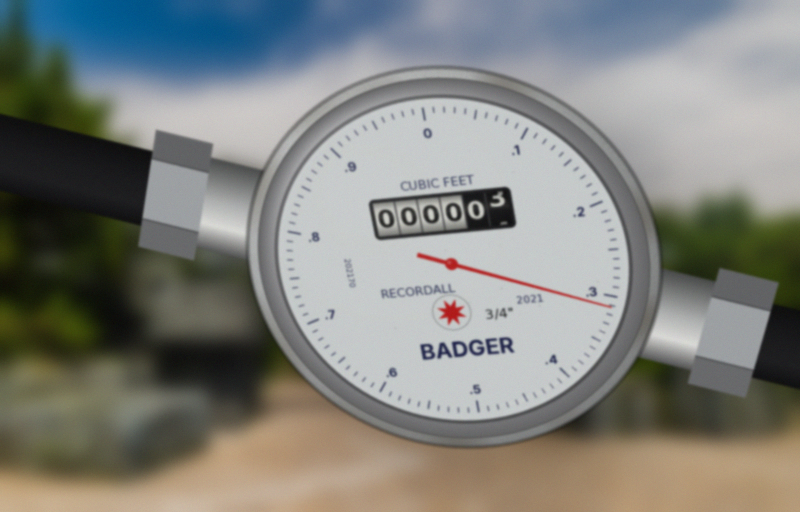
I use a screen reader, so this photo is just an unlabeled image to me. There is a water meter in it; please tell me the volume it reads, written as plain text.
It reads 3.31 ft³
